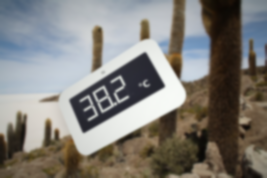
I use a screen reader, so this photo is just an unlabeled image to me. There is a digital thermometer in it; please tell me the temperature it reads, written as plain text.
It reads 38.2 °C
